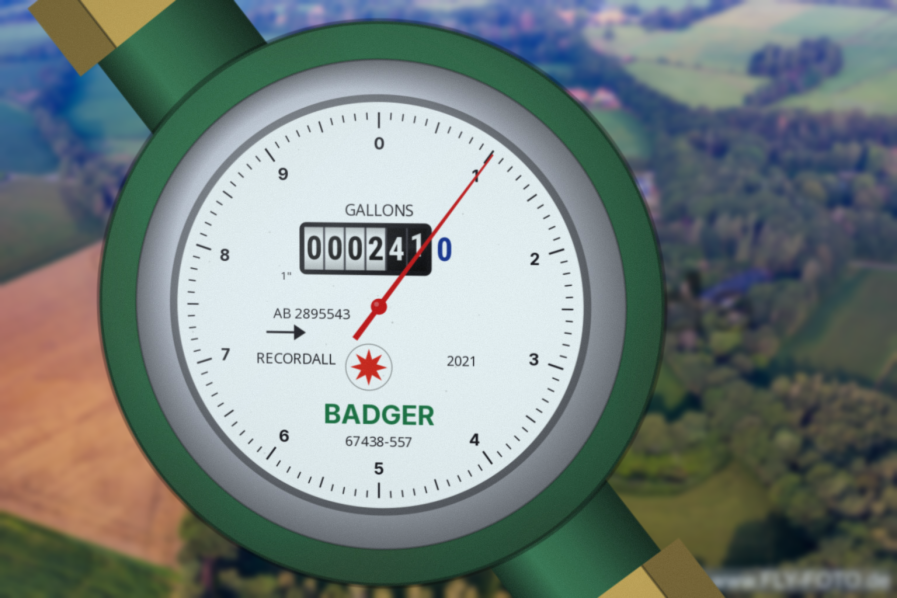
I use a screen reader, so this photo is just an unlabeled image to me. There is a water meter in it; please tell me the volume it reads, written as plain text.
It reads 2411.0 gal
